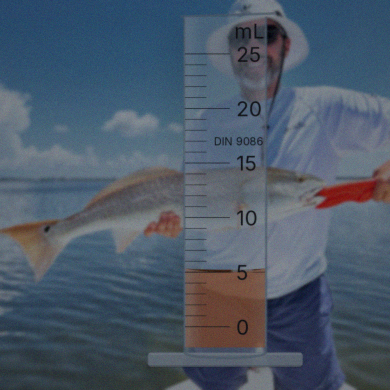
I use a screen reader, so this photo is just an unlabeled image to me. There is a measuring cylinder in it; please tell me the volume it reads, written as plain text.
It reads 5 mL
